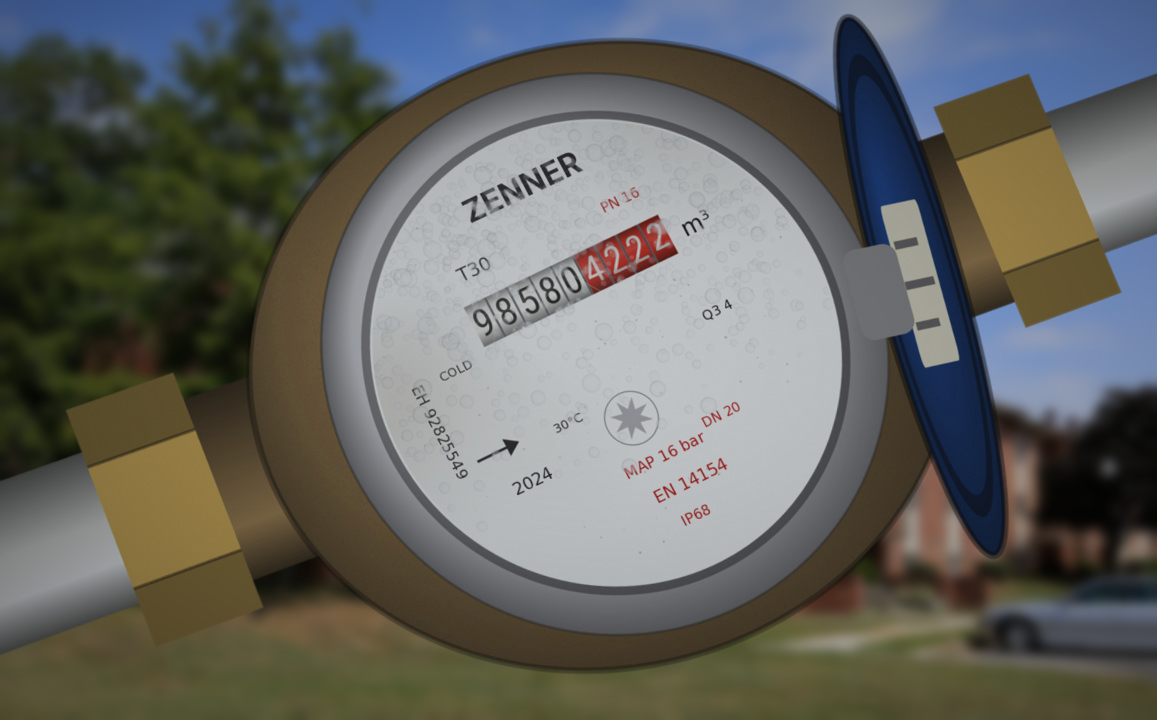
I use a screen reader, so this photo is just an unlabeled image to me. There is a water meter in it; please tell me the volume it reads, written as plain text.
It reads 98580.4222 m³
